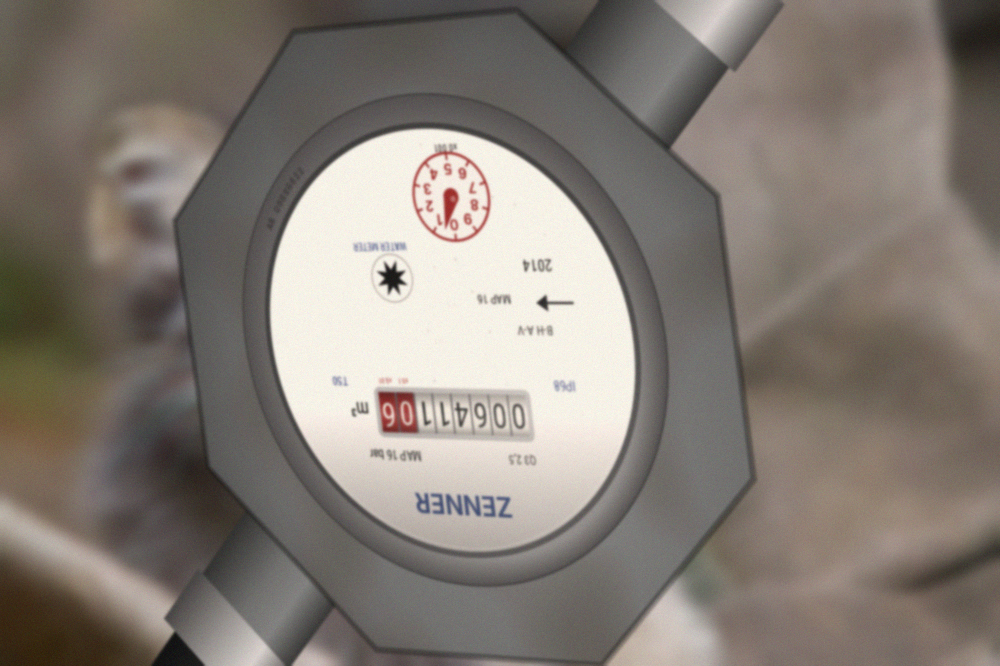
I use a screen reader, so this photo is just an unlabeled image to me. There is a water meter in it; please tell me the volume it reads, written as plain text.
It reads 6411.060 m³
